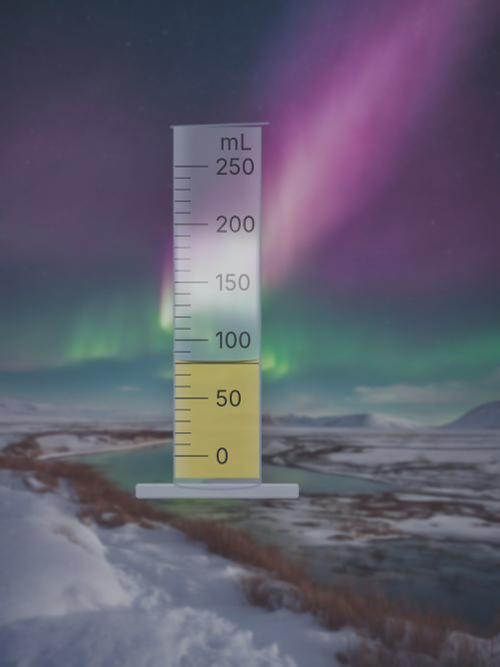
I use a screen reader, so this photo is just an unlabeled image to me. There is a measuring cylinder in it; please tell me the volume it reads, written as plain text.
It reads 80 mL
